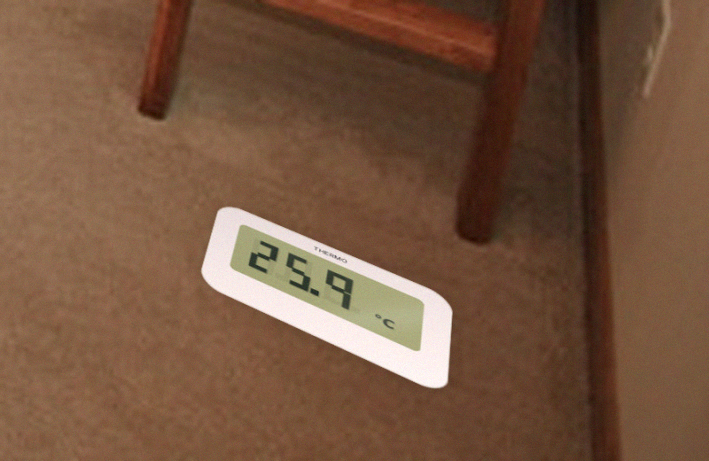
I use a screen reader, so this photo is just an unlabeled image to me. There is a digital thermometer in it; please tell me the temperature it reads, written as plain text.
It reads 25.9 °C
